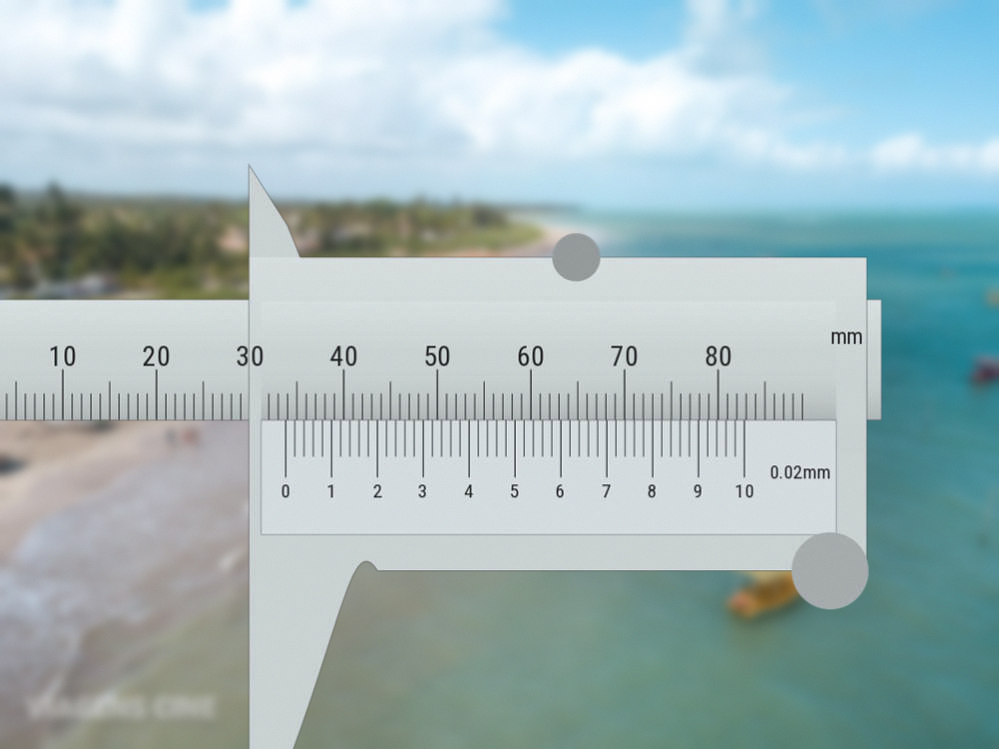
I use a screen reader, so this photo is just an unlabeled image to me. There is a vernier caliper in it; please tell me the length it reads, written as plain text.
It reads 33.8 mm
